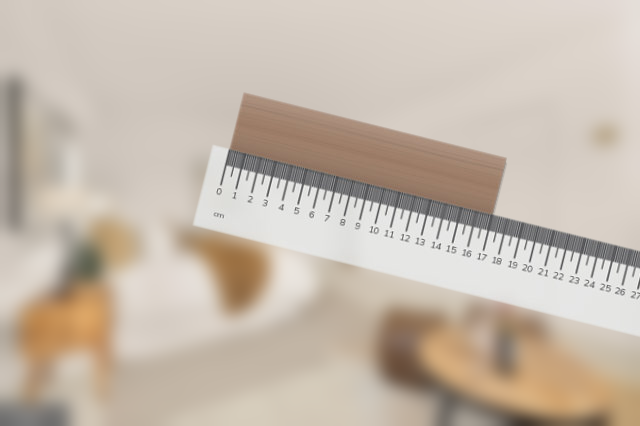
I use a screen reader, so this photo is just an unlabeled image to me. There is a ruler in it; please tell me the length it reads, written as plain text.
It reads 17 cm
